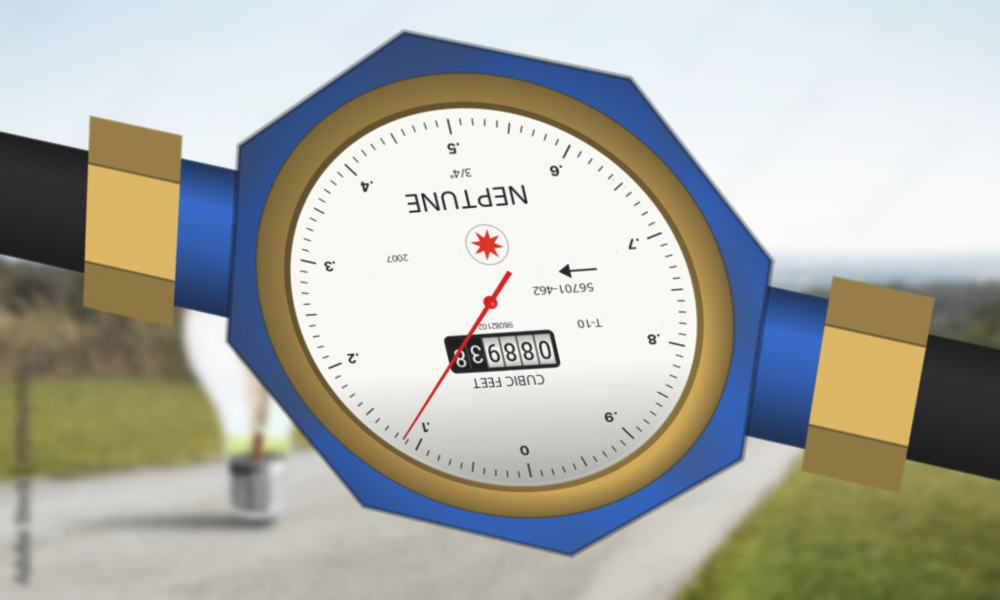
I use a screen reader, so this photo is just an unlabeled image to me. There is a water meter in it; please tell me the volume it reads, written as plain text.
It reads 88938.11 ft³
